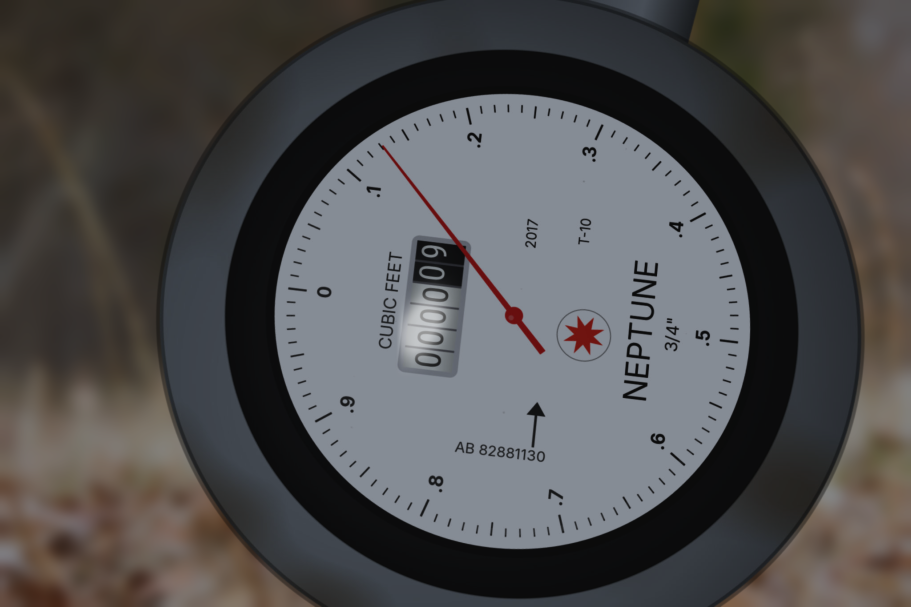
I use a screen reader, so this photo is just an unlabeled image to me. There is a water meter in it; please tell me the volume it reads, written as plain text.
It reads 9.13 ft³
